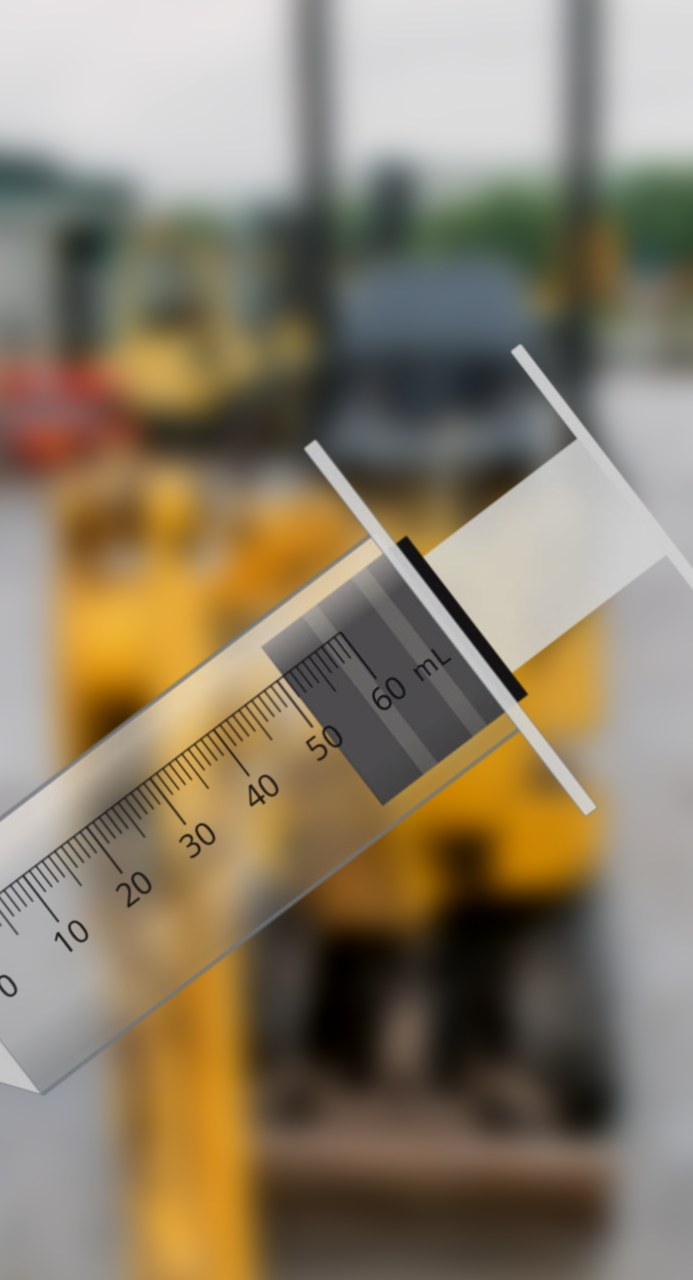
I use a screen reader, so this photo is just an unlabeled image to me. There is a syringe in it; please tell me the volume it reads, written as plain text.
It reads 51 mL
